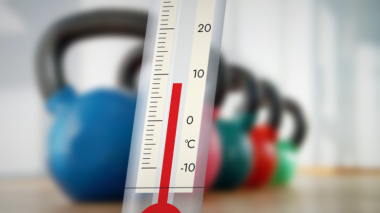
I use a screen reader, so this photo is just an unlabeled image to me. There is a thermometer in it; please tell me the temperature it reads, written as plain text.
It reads 8 °C
